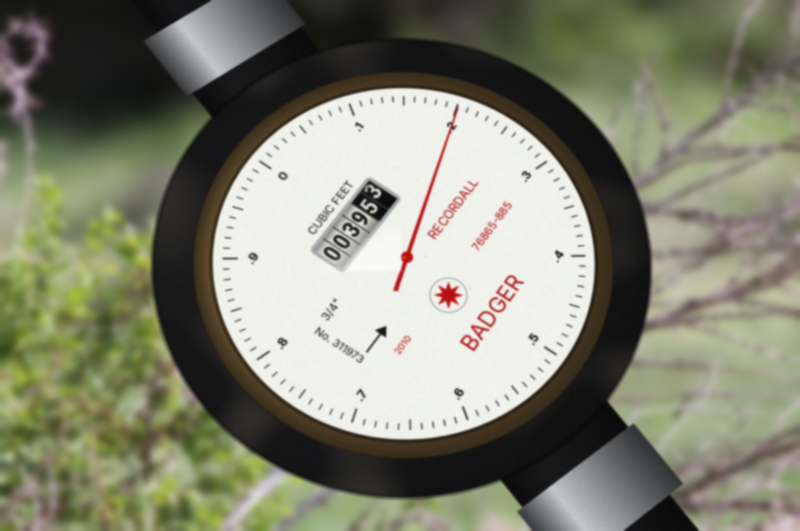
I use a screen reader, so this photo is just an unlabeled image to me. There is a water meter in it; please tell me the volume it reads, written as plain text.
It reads 3953.20 ft³
